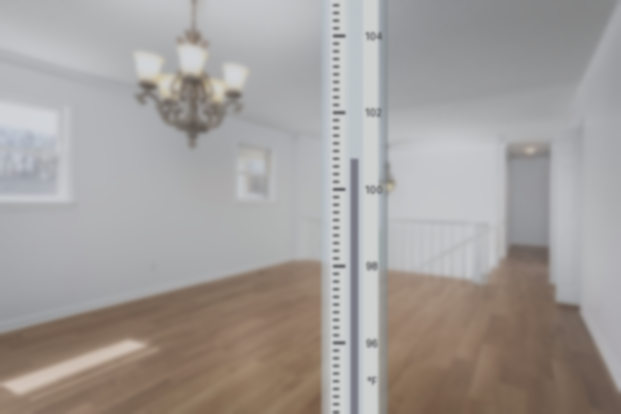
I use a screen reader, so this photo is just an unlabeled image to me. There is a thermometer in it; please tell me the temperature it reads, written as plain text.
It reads 100.8 °F
